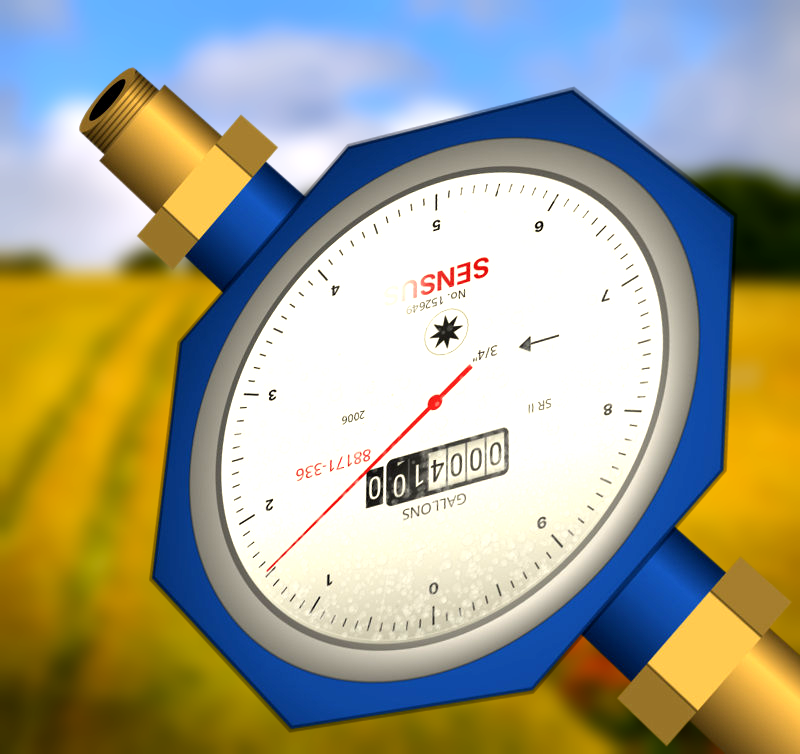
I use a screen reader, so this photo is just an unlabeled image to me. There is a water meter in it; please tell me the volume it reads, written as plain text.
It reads 4101.5 gal
